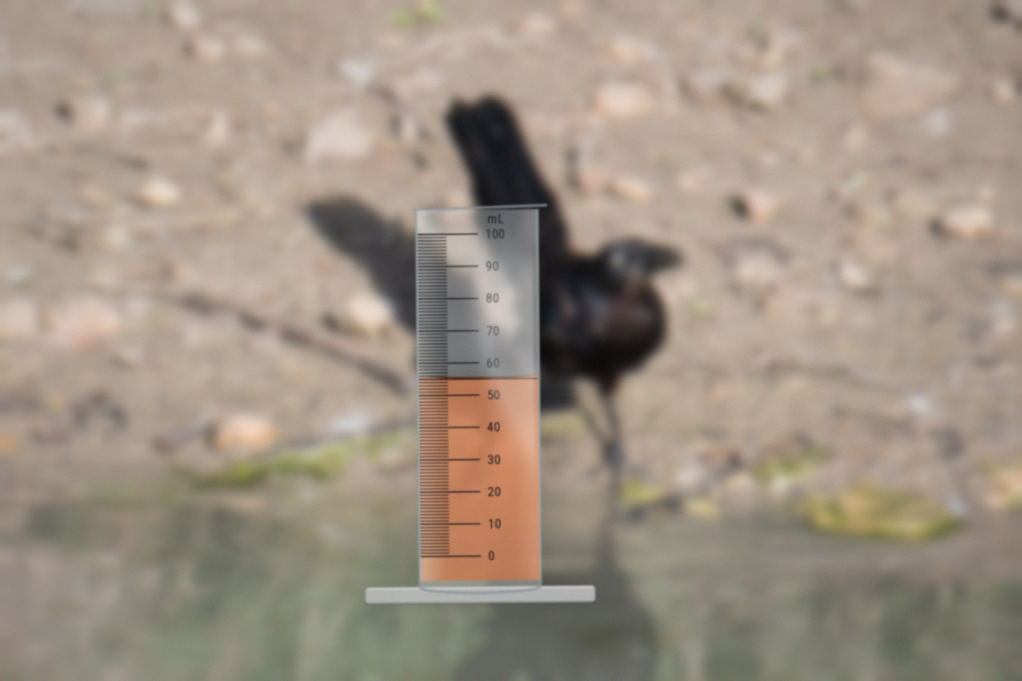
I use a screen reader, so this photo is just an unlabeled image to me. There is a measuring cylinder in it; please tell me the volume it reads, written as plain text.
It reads 55 mL
